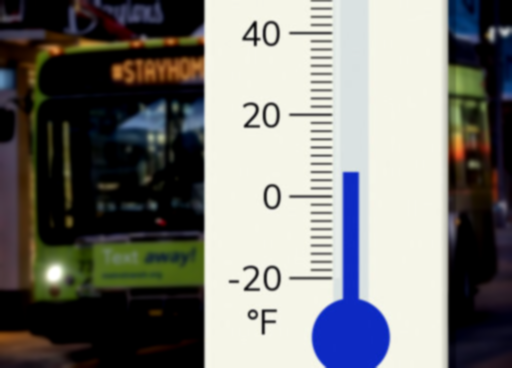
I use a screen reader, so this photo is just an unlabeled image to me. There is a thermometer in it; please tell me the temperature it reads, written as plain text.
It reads 6 °F
